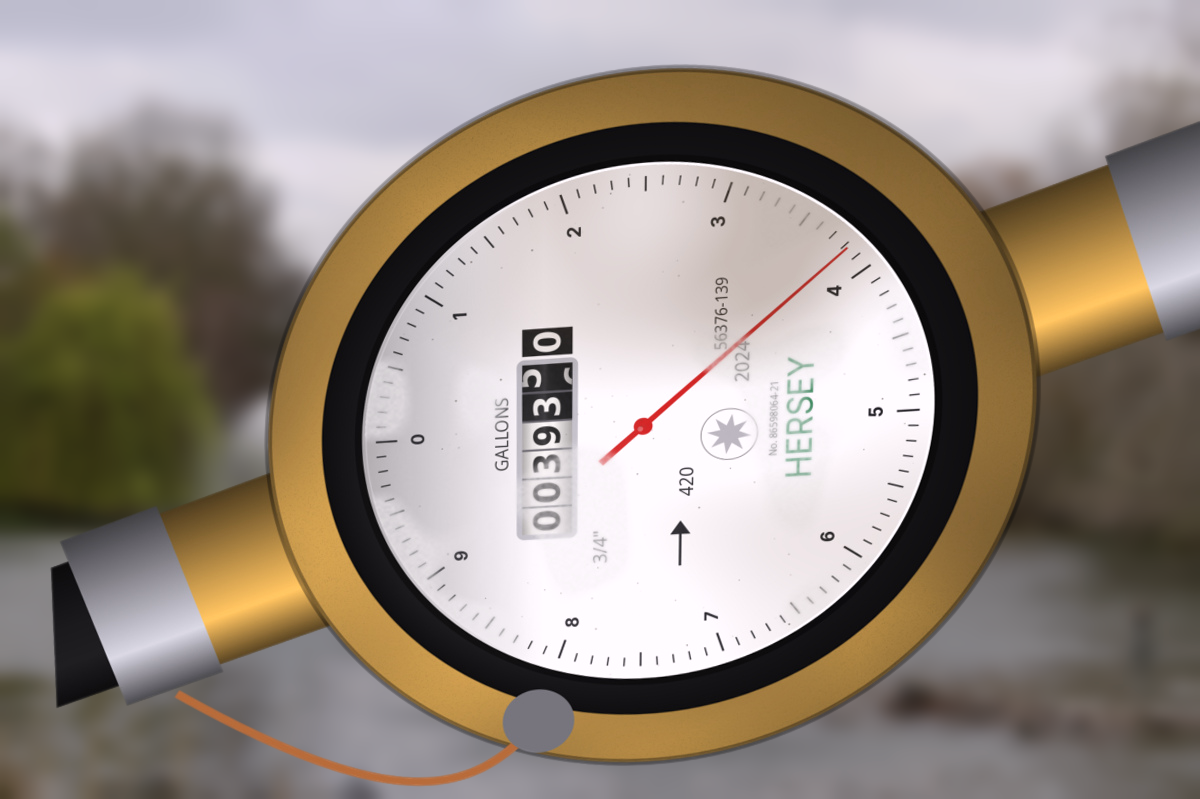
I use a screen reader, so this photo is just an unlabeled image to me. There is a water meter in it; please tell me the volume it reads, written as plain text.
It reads 39353.8 gal
